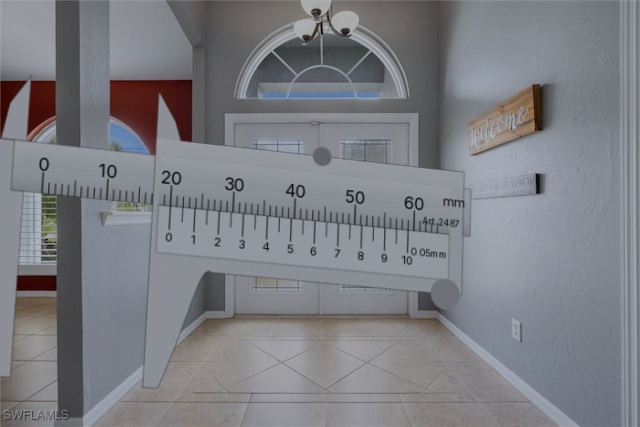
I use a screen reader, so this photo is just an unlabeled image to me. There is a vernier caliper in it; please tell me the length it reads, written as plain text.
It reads 20.0 mm
